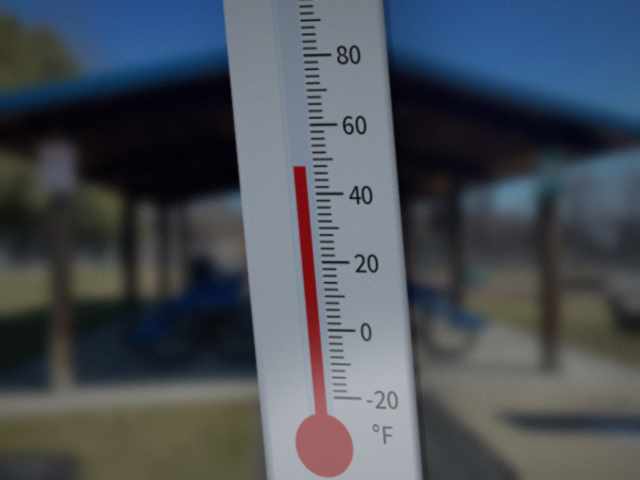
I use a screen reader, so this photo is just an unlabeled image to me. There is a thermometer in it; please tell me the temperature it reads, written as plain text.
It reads 48 °F
